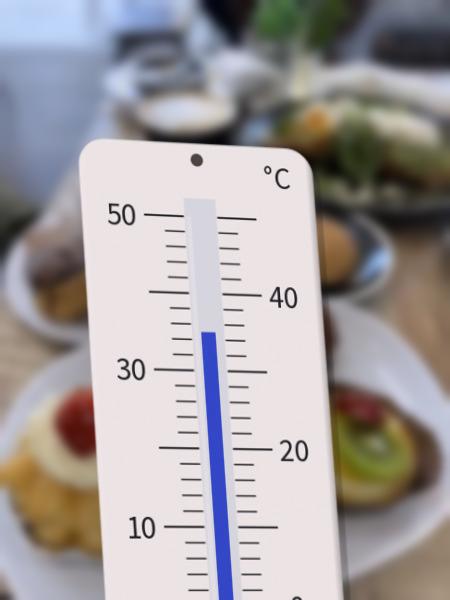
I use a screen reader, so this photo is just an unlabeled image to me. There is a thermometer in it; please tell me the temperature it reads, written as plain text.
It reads 35 °C
